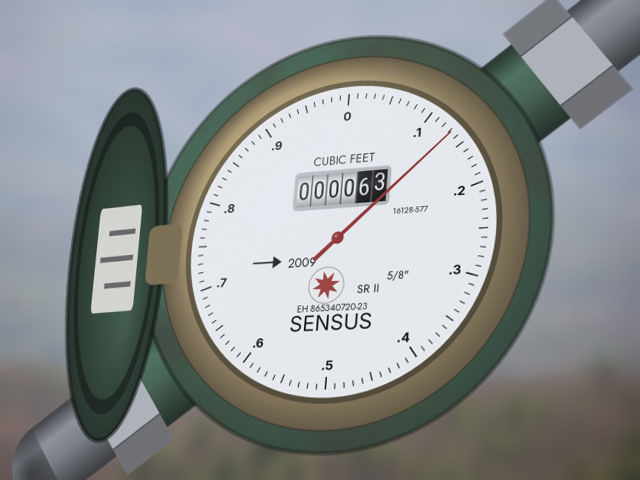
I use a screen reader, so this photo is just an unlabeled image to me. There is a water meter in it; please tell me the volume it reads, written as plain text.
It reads 63.13 ft³
